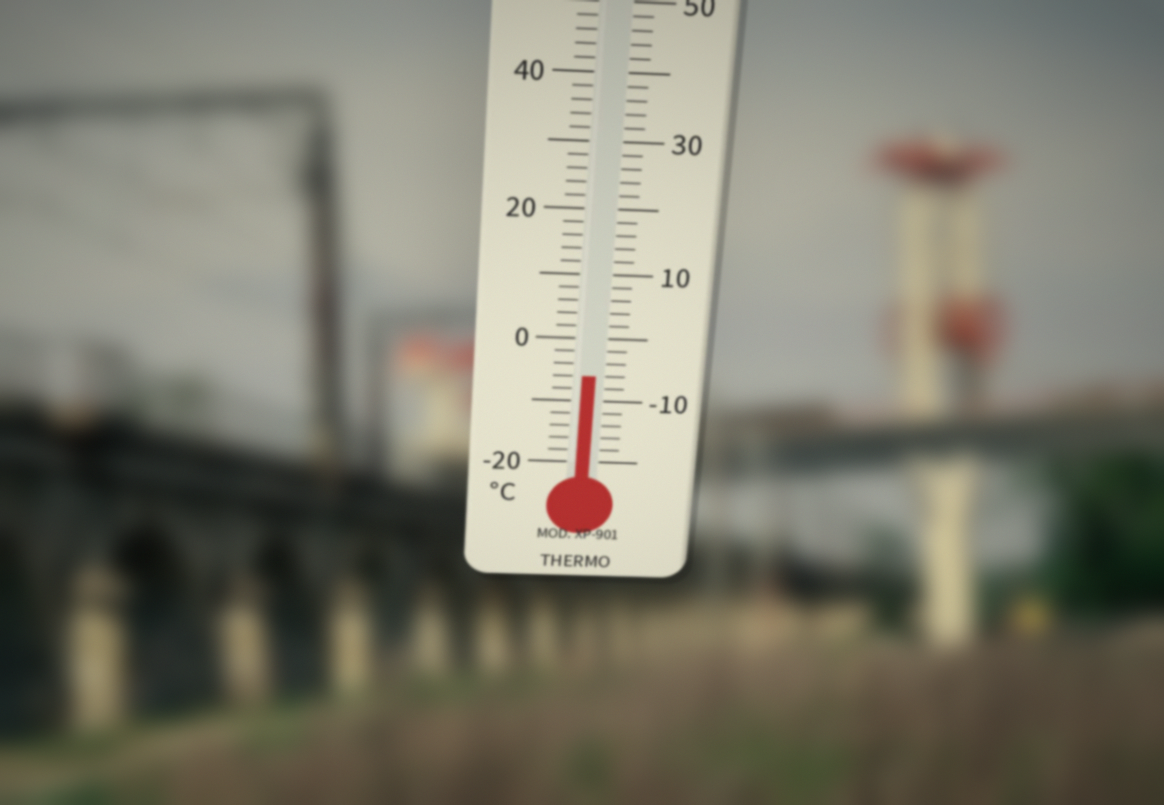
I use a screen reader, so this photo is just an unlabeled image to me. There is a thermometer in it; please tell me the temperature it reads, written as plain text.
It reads -6 °C
